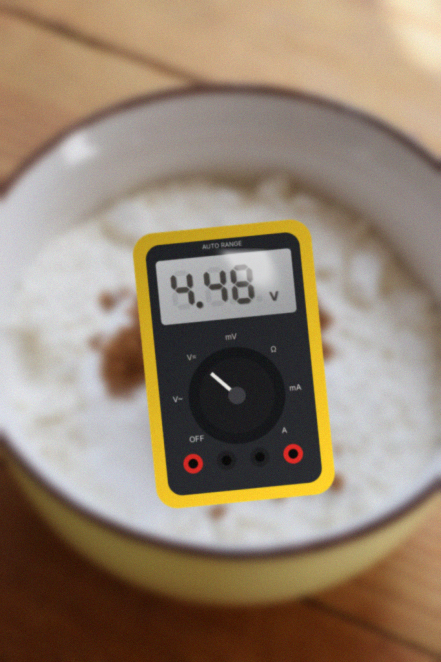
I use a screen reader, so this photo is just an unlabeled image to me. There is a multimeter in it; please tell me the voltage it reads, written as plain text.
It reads 4.48 V
